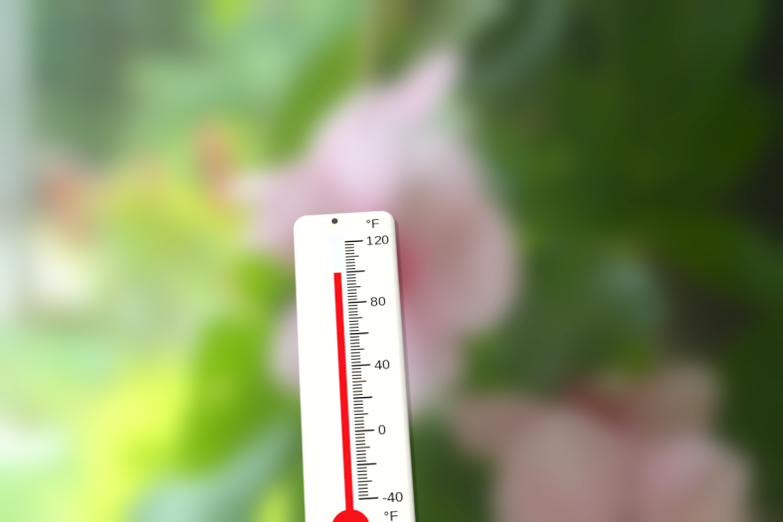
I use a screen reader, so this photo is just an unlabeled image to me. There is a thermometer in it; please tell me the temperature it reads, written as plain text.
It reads 100 °F
